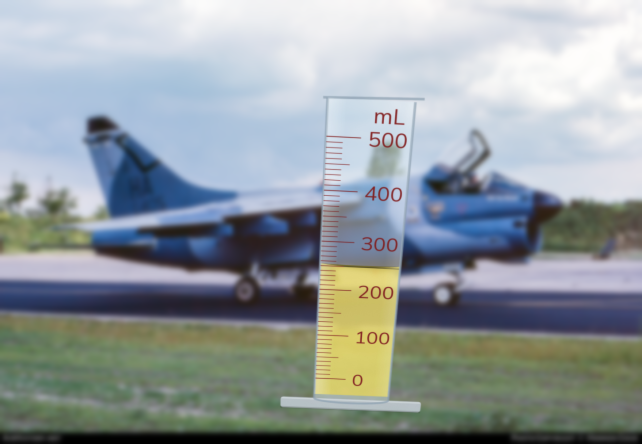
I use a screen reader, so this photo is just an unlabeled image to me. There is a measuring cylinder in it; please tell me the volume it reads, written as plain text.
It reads 250 mL
